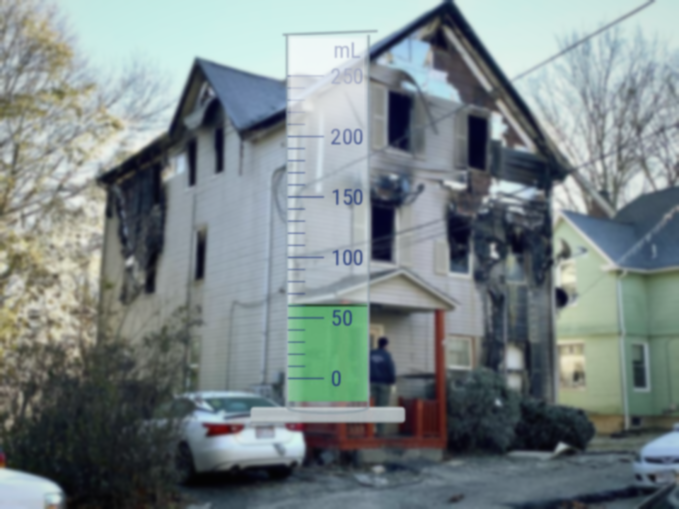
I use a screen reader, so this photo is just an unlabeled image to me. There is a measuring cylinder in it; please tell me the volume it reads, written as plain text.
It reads 60 mL
